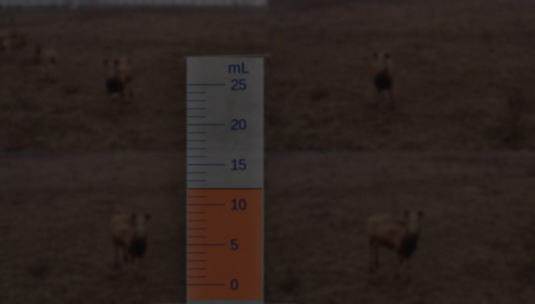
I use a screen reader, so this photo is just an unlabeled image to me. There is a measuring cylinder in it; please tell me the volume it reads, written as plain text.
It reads 12 mL
